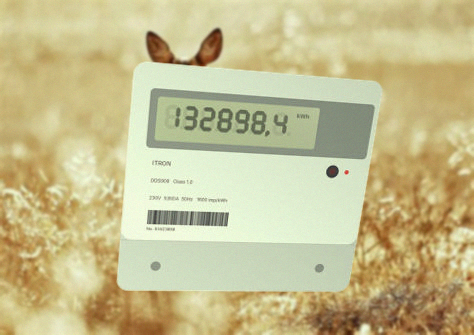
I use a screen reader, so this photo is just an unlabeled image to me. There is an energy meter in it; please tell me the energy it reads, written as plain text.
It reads 132898.4 kWh
